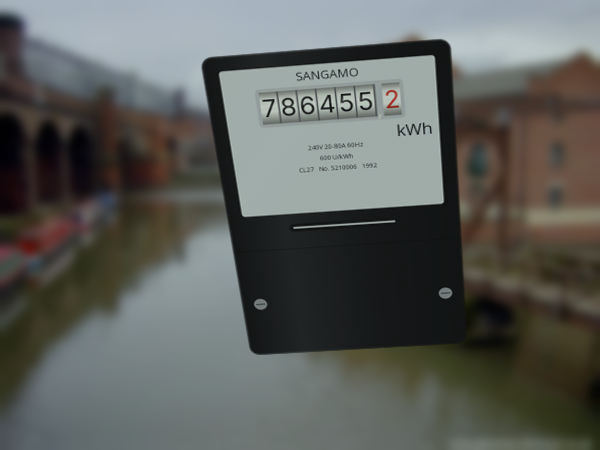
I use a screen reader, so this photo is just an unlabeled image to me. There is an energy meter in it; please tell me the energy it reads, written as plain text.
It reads 786455.2 kWh
